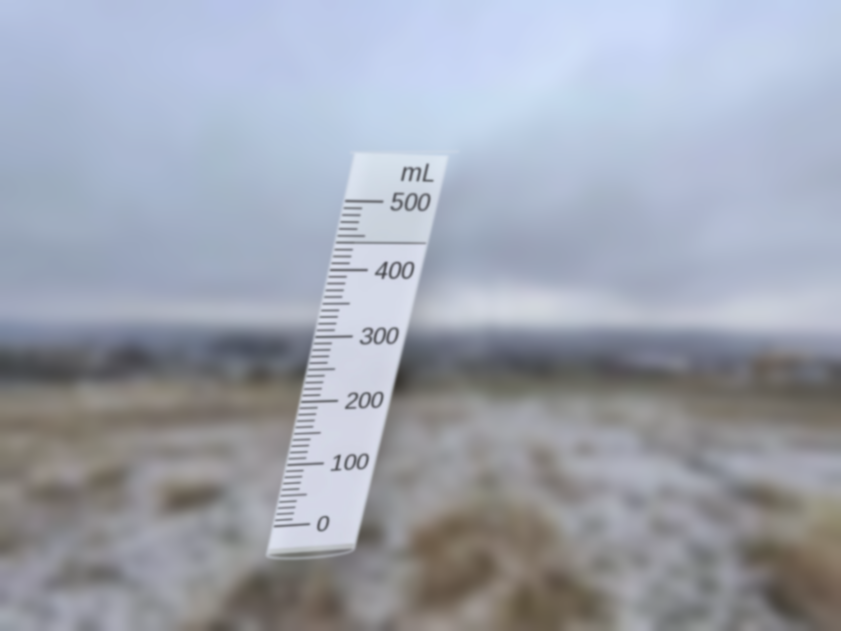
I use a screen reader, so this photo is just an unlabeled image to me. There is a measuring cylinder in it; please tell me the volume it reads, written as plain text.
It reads 440 mL
